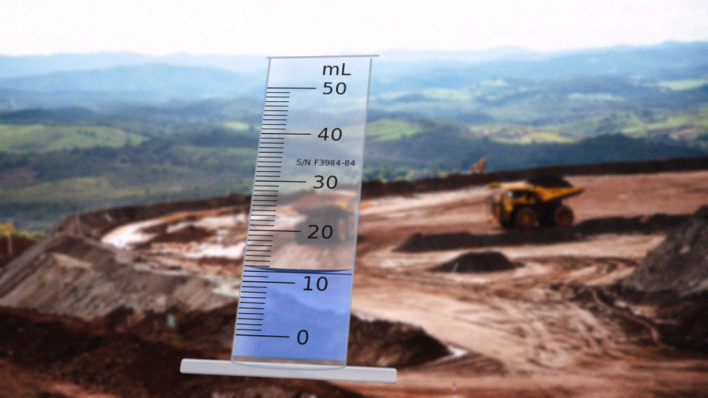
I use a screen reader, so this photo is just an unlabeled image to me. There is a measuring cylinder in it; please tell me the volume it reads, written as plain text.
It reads 12 mL
